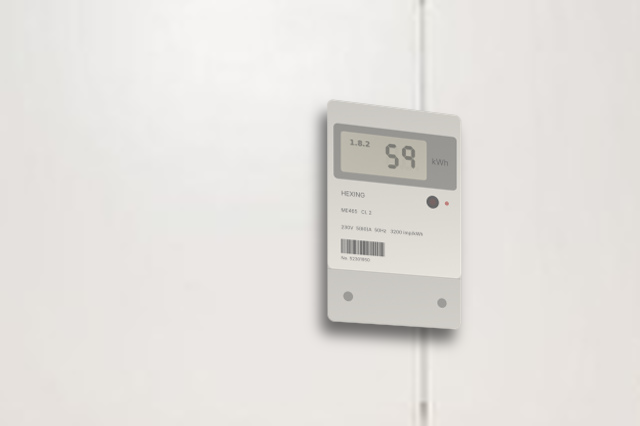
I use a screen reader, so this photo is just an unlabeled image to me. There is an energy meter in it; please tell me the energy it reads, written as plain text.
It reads 59 kWh
